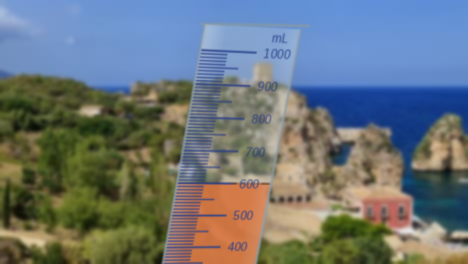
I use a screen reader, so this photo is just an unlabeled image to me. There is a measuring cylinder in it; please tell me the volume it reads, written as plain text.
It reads 600 mL
